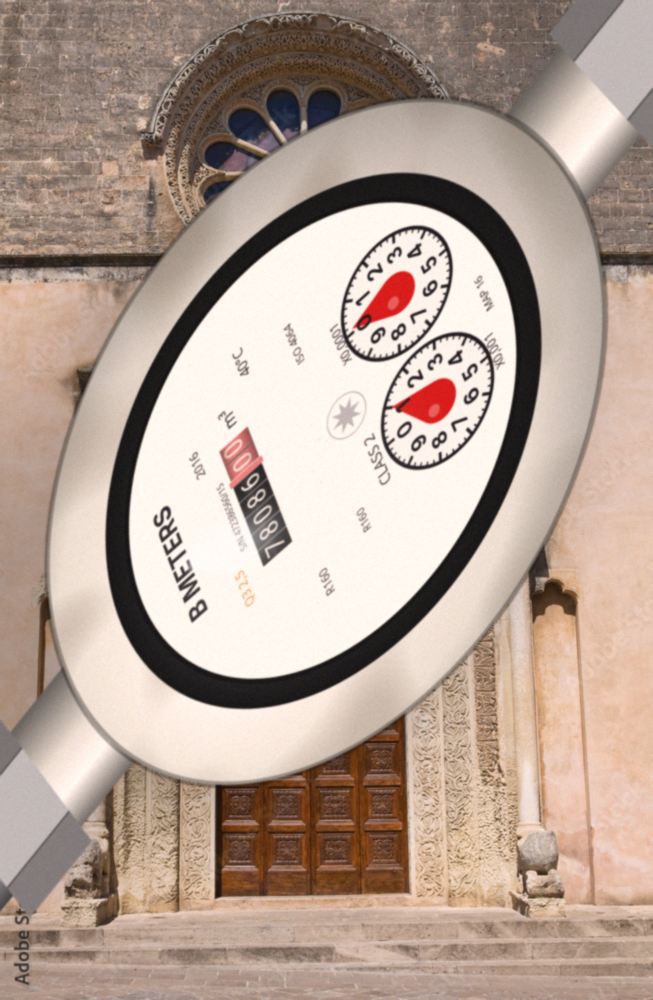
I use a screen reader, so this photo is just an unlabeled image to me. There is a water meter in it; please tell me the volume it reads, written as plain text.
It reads 78086.0010 m³
